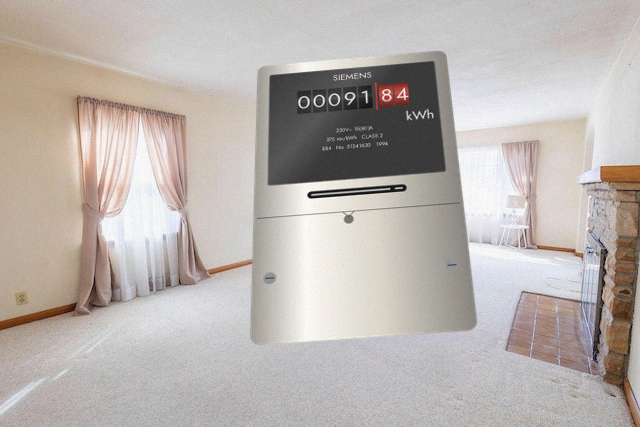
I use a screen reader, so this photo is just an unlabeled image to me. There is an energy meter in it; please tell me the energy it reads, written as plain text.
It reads 91.84 kWh
